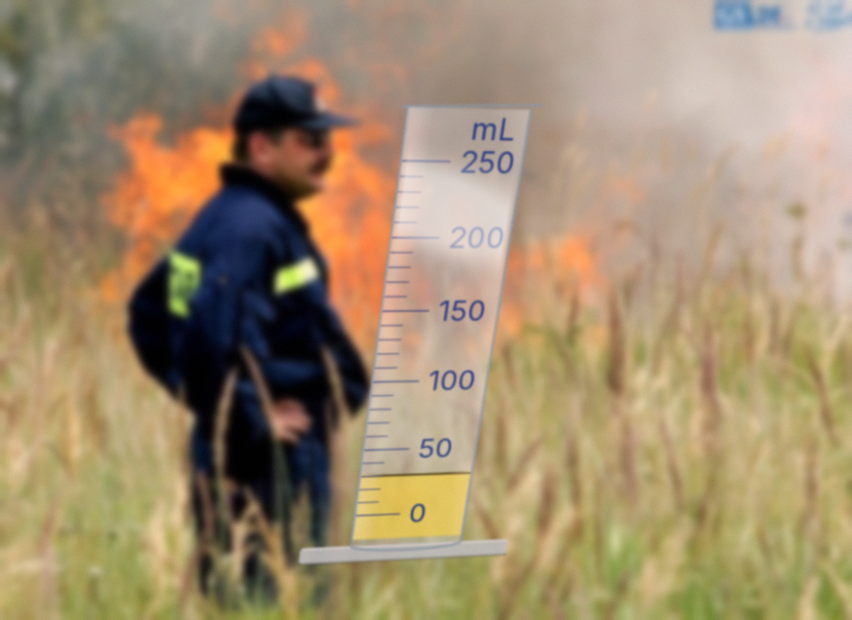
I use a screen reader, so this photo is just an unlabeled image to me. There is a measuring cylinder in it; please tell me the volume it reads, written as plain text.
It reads 30 mL
